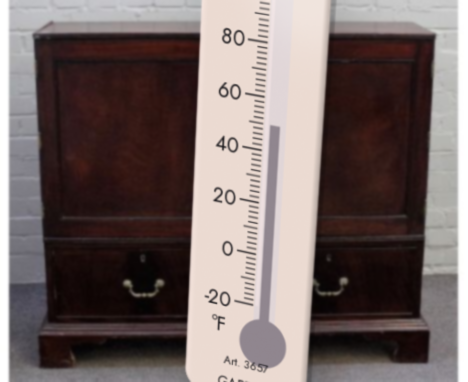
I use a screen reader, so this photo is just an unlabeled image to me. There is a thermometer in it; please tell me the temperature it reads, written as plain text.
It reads 50 °F
